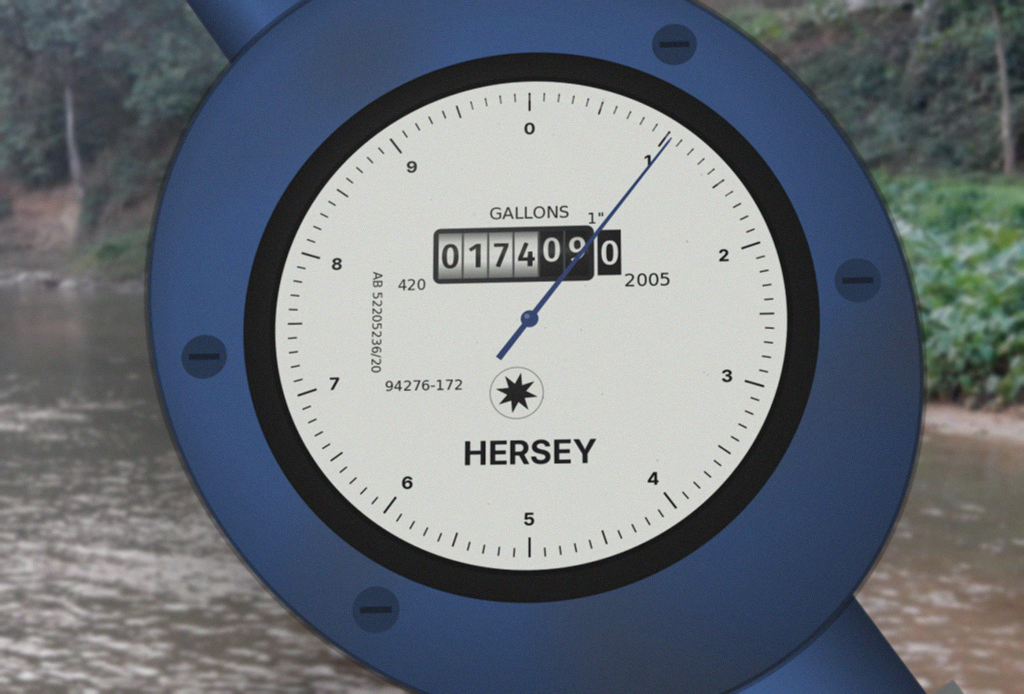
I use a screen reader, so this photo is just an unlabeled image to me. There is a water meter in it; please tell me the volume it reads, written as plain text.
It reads 174091.0 gal
